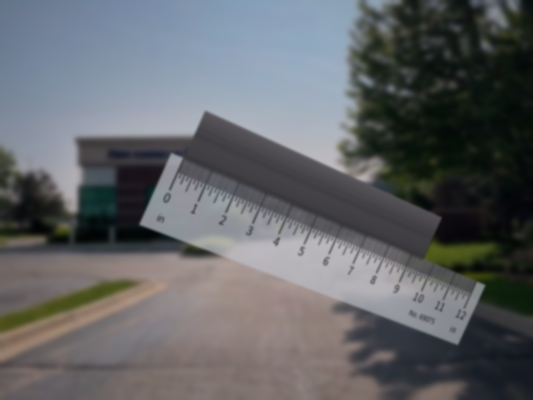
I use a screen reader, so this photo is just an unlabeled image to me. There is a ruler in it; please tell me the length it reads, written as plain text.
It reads 9.5 in
